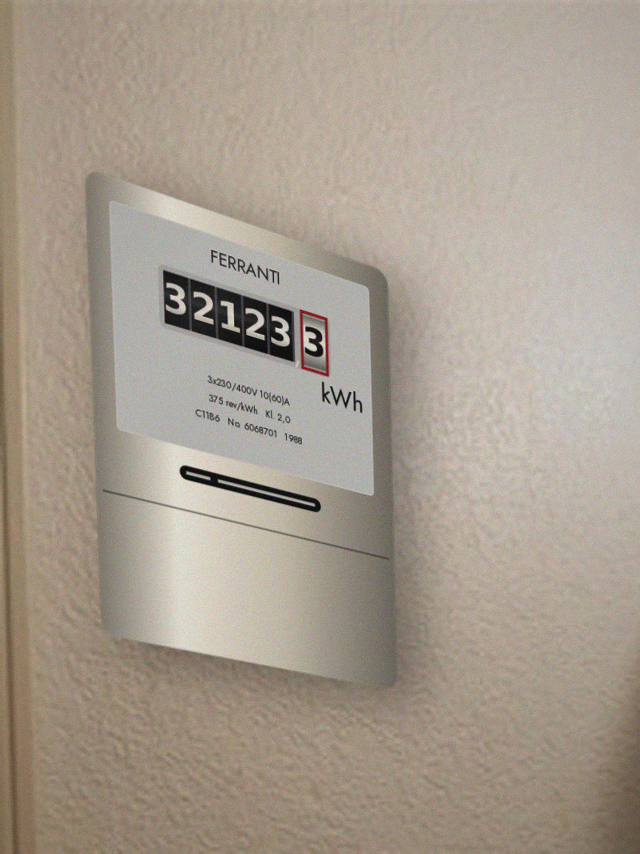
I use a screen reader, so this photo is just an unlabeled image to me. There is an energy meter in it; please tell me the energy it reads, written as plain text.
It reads 32123.3 kWh
